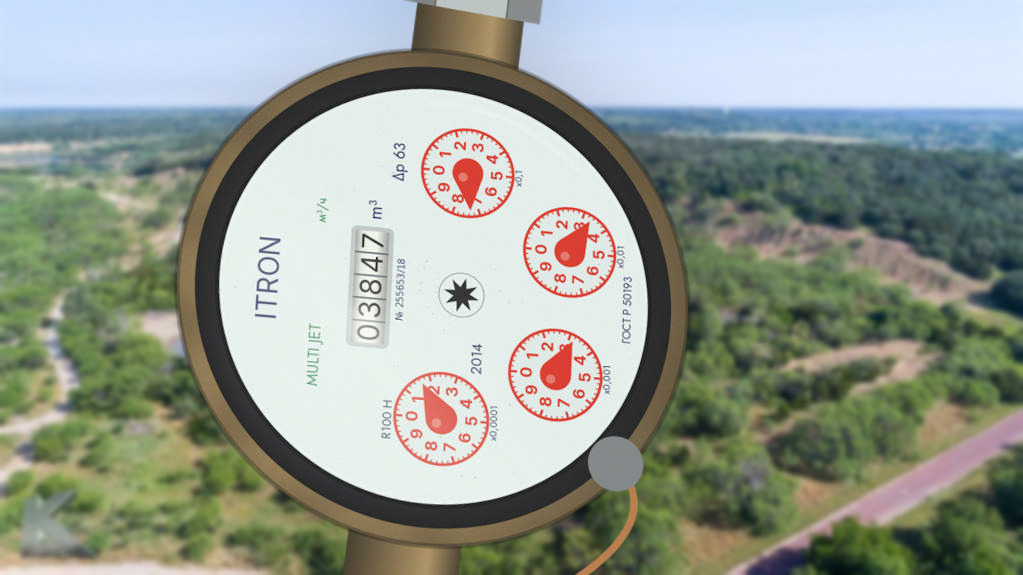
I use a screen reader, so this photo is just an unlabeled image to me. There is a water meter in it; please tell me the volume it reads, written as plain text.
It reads 3847.7331 m³
